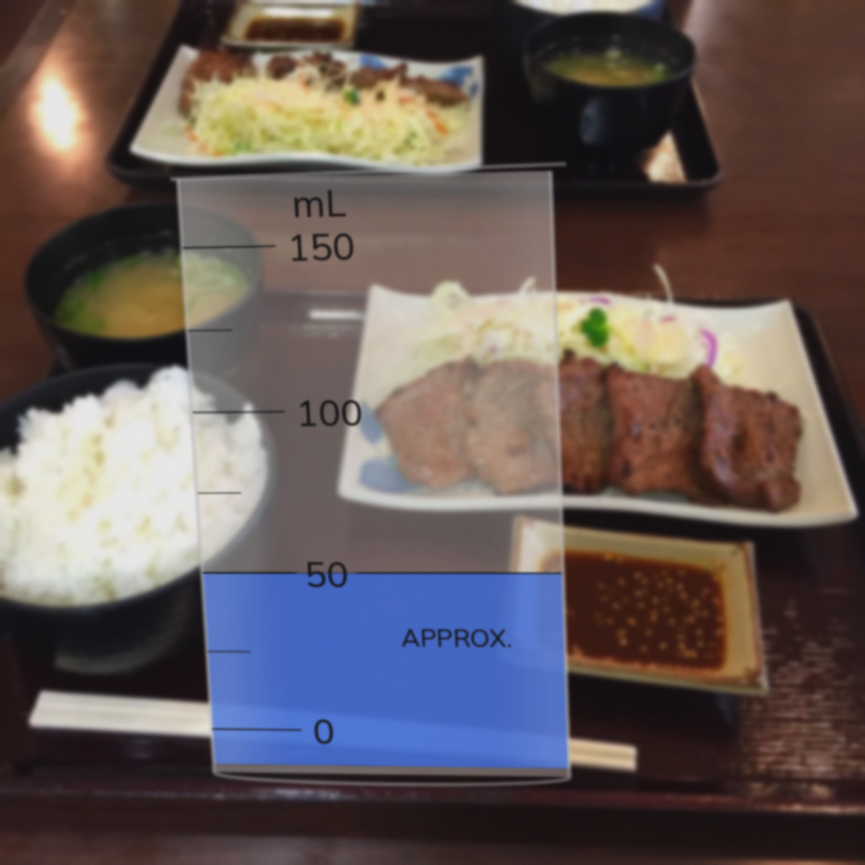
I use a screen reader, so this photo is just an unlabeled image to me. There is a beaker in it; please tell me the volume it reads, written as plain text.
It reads 50 mL
